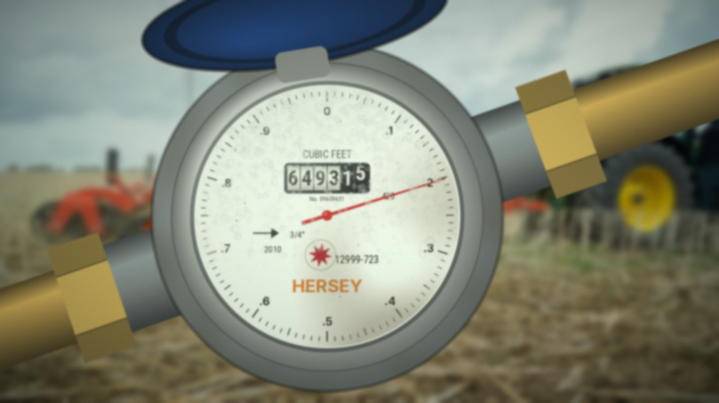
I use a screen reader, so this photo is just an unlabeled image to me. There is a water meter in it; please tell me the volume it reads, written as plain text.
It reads 649315.20 ft³
